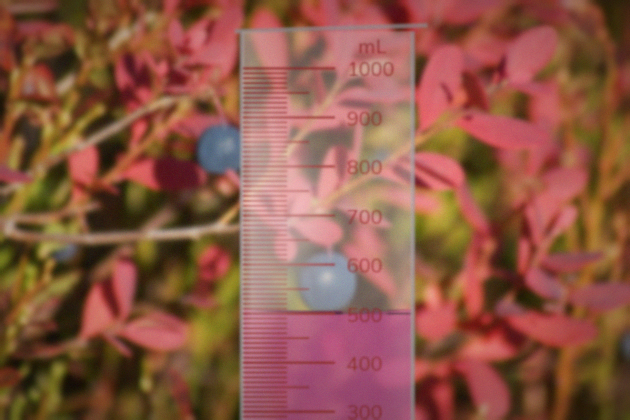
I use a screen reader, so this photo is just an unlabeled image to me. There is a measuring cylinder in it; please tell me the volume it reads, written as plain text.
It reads 500 mL
